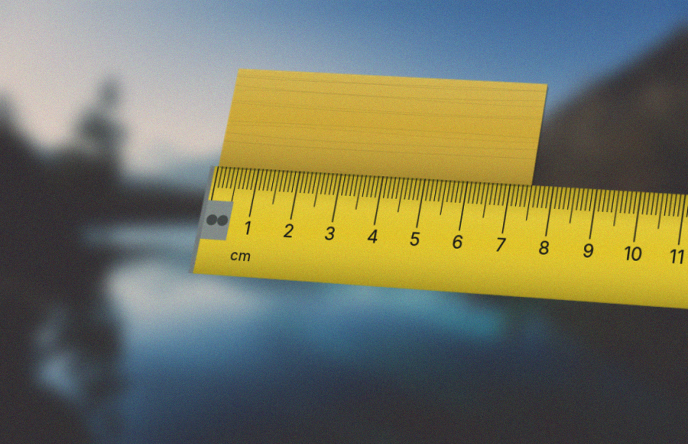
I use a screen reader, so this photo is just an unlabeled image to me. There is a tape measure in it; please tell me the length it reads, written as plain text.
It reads 7.5 cm
